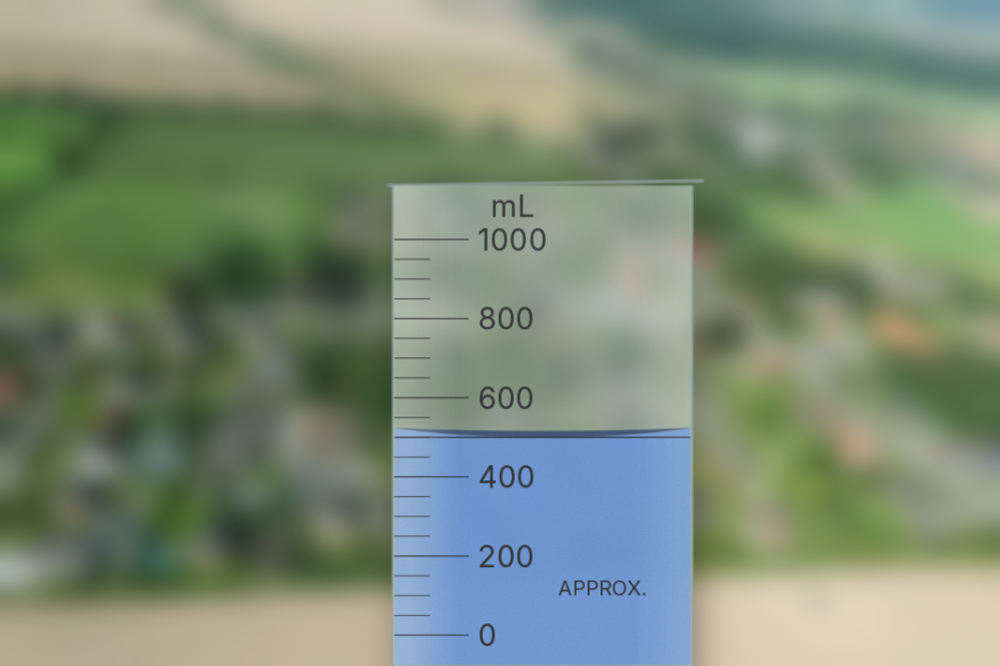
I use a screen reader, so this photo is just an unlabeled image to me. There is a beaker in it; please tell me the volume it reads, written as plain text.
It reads 500 mL
